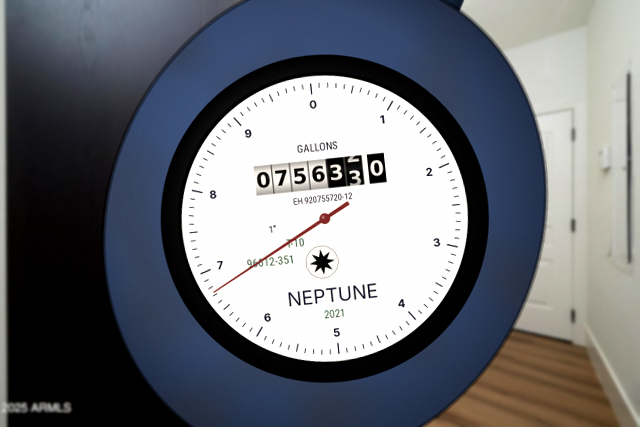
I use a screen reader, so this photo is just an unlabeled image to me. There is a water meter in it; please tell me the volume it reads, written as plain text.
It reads 756326.7 gal
